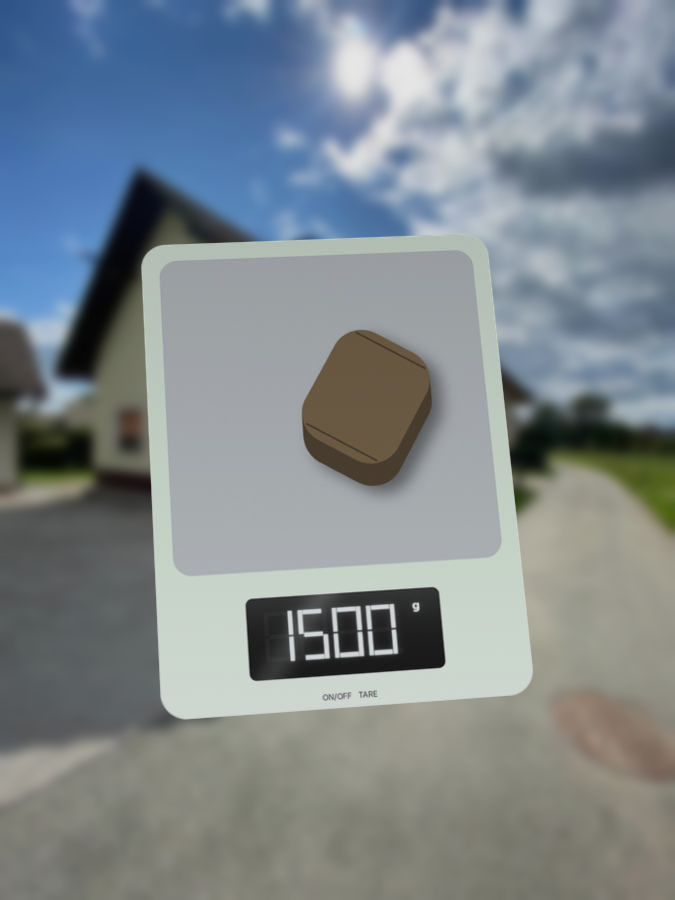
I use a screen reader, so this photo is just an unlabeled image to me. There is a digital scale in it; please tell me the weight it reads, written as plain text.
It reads 1500 g
